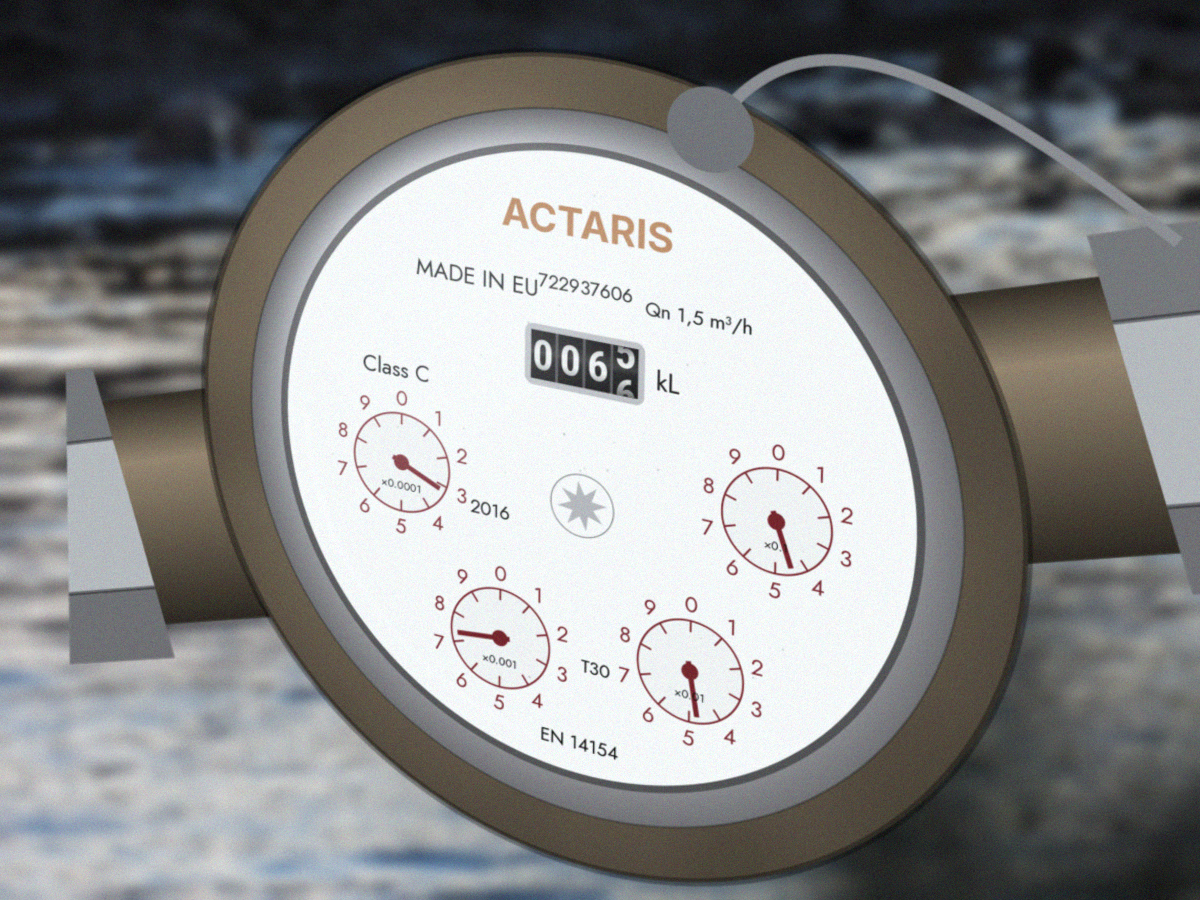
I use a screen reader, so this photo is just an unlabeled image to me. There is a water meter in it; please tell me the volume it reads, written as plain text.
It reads 65.4473 kL
